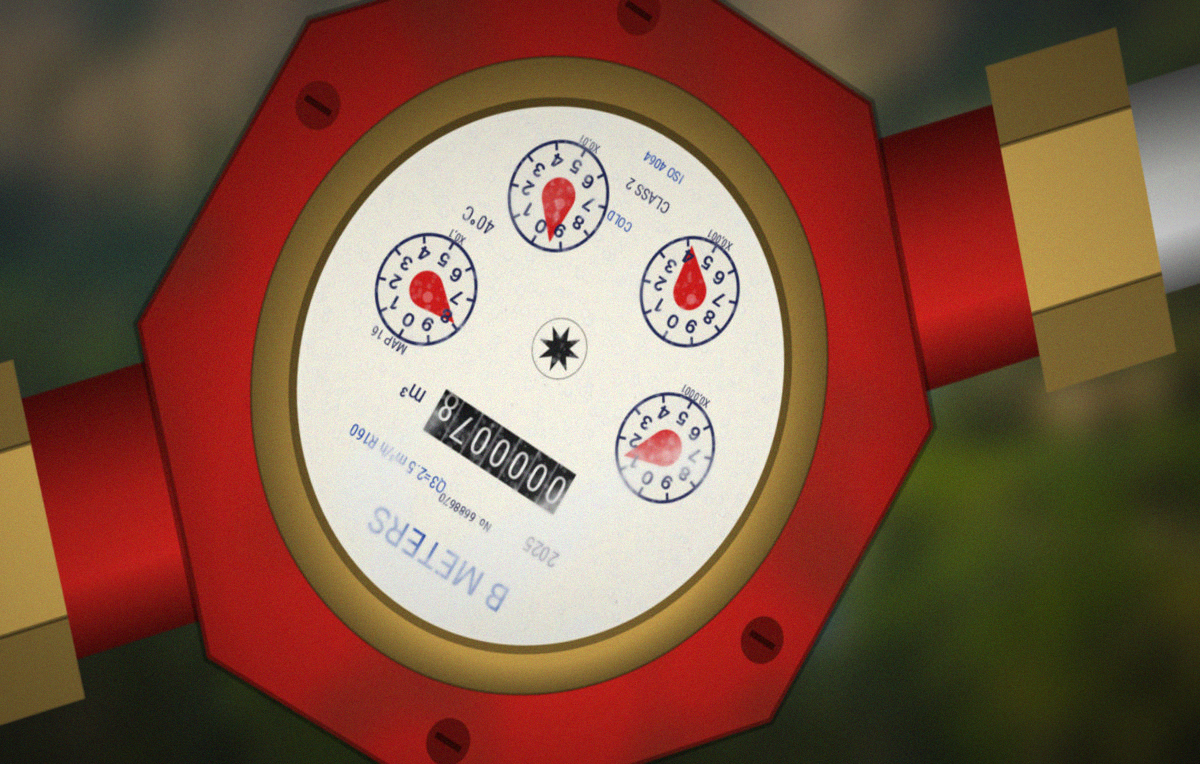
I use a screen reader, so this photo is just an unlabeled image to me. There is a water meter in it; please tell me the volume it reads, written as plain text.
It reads 77.7941 m³
